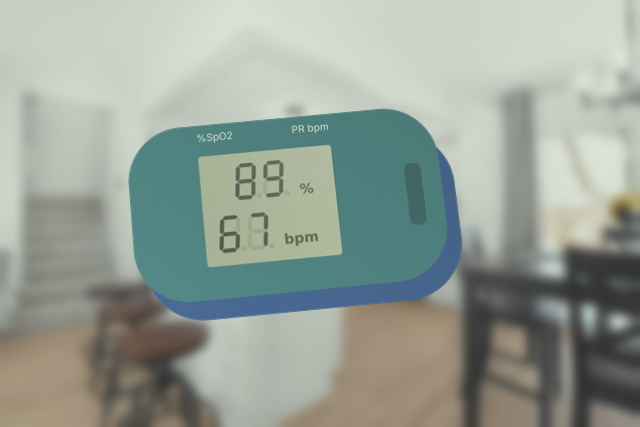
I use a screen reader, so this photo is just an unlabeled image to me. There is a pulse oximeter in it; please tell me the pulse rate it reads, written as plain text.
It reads 67 bpm
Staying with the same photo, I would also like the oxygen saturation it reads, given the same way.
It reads 89 %
